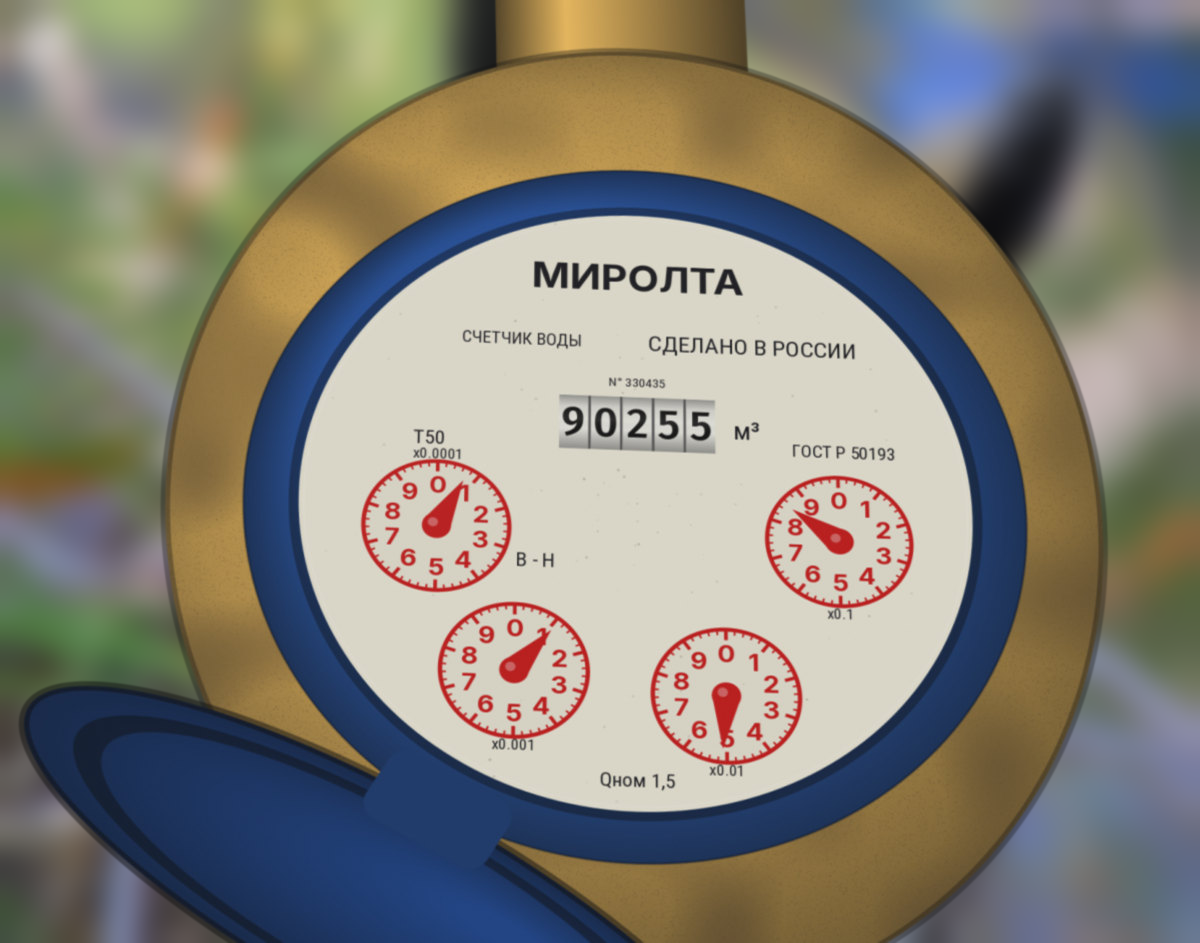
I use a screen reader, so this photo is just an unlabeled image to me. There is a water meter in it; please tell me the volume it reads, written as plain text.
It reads 90255.8510 m³
